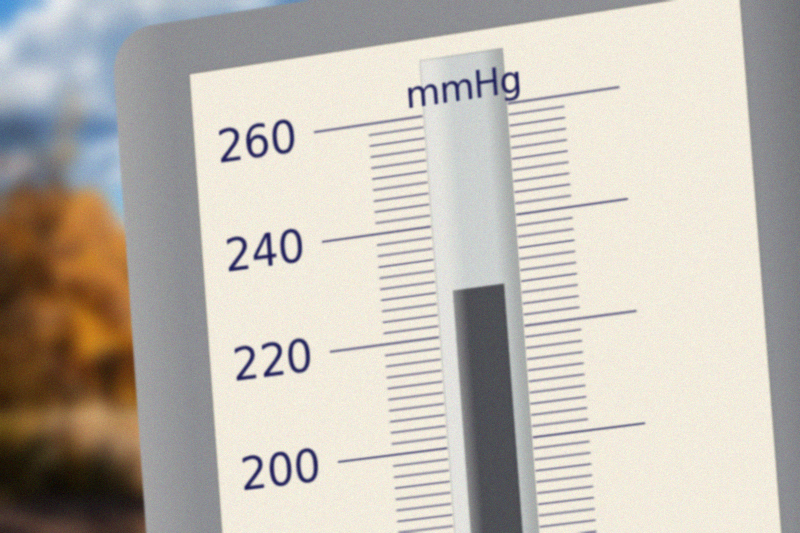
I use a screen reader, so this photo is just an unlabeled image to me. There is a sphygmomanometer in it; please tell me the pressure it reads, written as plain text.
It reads 228 mmHg
